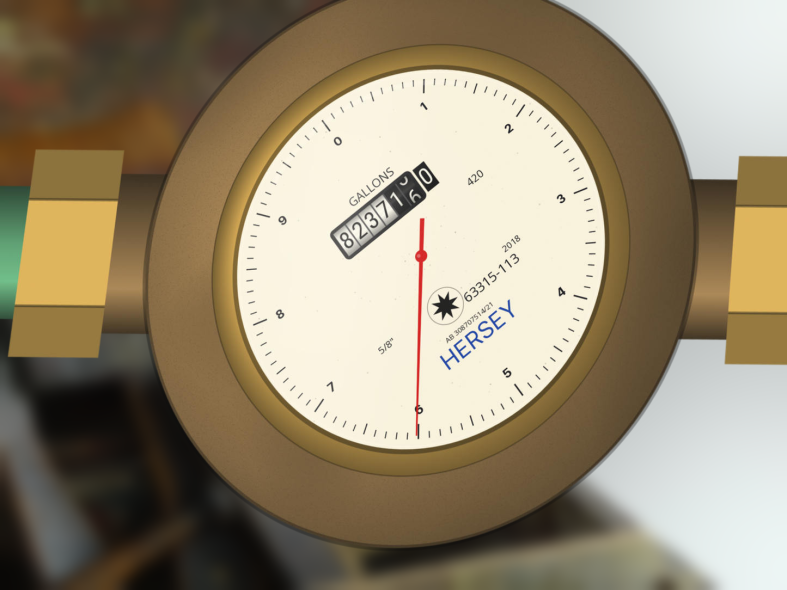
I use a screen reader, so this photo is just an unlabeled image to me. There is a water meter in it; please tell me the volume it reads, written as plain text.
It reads 8237156.0 gal
